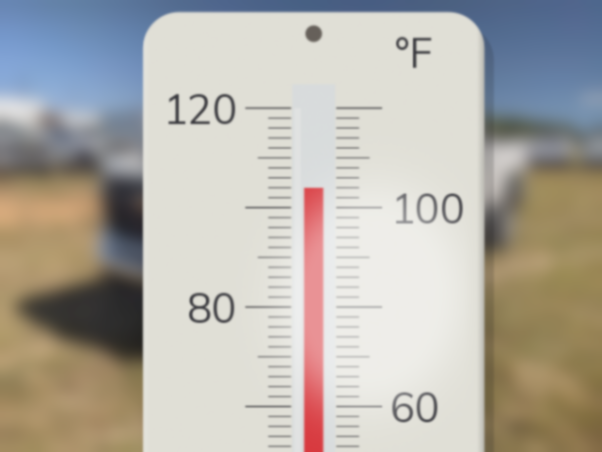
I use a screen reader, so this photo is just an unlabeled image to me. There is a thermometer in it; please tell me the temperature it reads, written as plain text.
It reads 104 °F
